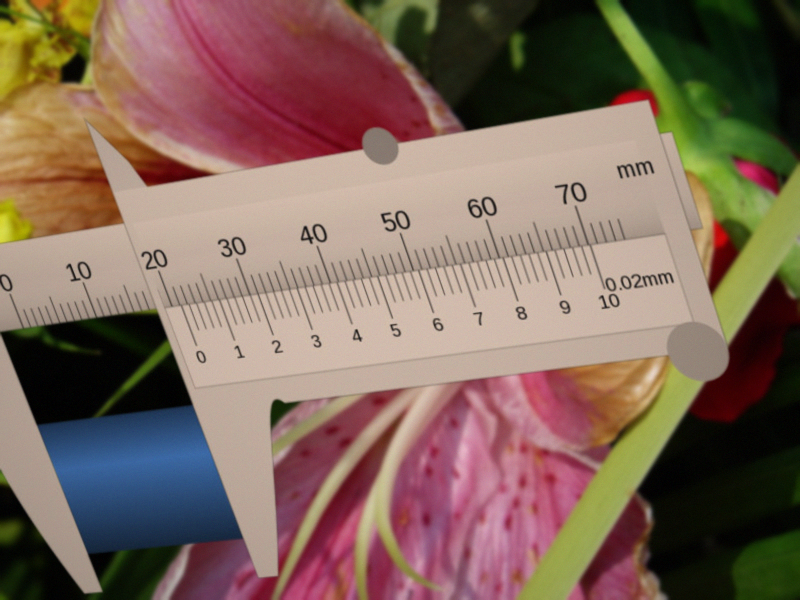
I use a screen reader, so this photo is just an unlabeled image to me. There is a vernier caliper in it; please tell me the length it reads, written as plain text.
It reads 21.2 mm
